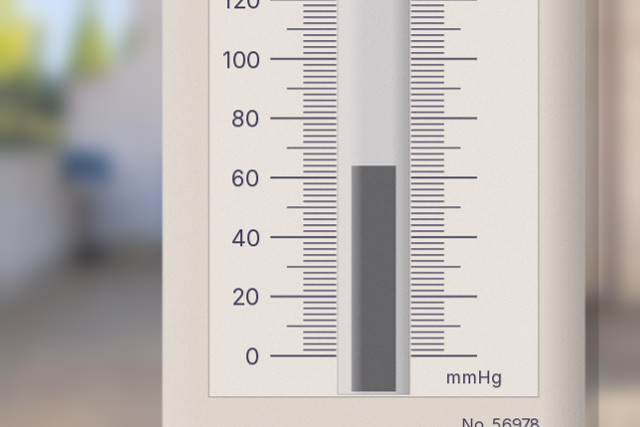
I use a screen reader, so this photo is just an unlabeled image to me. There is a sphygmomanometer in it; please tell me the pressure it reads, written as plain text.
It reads 64 mmHg
